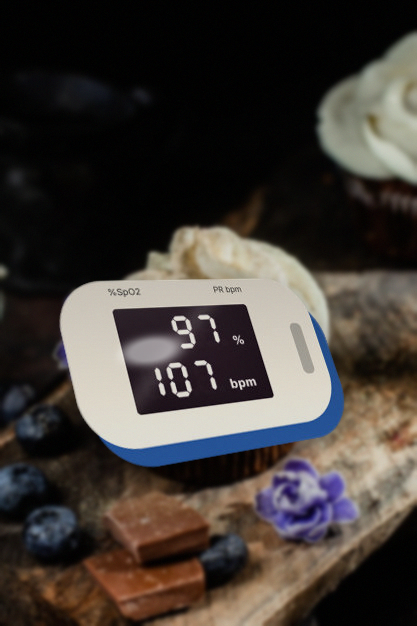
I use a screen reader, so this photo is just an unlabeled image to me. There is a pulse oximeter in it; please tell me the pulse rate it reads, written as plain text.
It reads 107 bpm
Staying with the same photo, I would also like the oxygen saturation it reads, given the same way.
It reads 97 %
